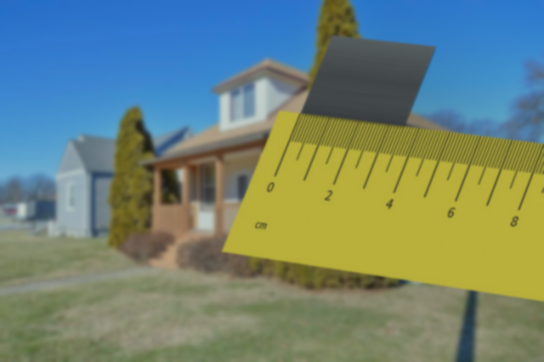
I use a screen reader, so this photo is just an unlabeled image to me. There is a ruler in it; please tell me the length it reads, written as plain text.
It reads 3.5 cm
